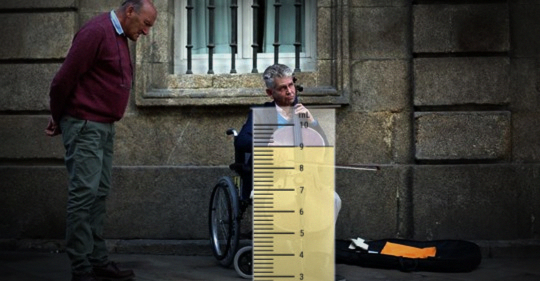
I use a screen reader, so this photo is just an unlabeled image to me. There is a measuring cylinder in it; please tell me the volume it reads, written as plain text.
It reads 9 mL
